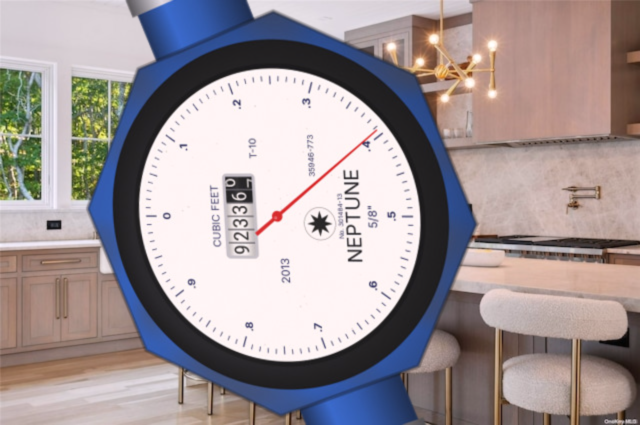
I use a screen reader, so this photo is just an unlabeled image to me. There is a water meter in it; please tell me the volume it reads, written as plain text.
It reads 923366.39 ft³
